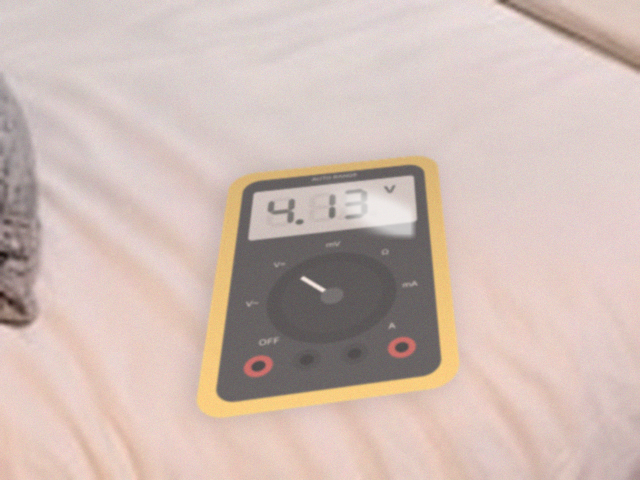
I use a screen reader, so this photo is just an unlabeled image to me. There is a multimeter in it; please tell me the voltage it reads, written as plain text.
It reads 4.13 V
